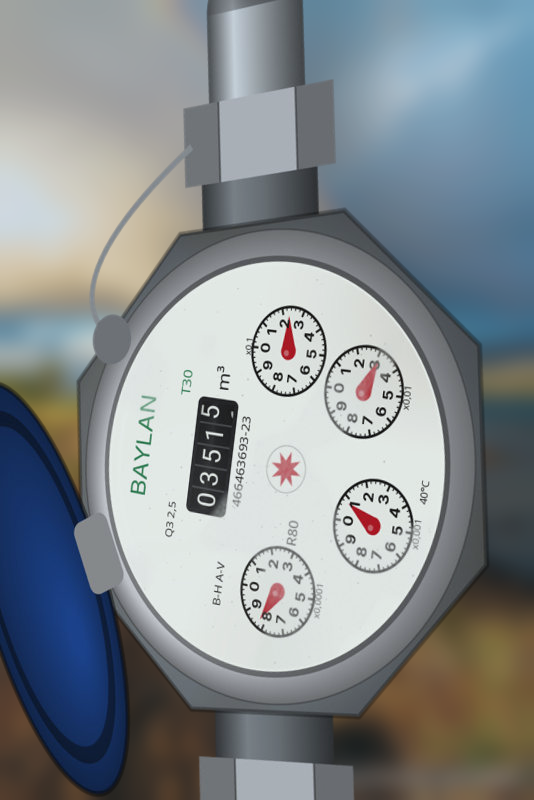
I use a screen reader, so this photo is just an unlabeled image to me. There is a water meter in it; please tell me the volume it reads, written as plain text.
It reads 3515.2308 m³
